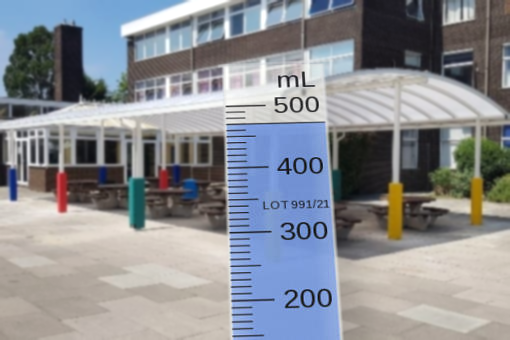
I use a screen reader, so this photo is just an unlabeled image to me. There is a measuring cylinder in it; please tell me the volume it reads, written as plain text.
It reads 470 mL
